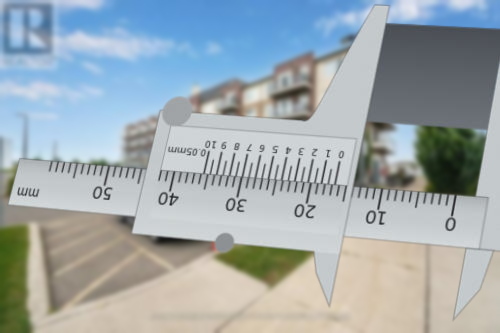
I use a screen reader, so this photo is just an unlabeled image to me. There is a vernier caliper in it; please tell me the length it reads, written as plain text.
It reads 16.6 mm
